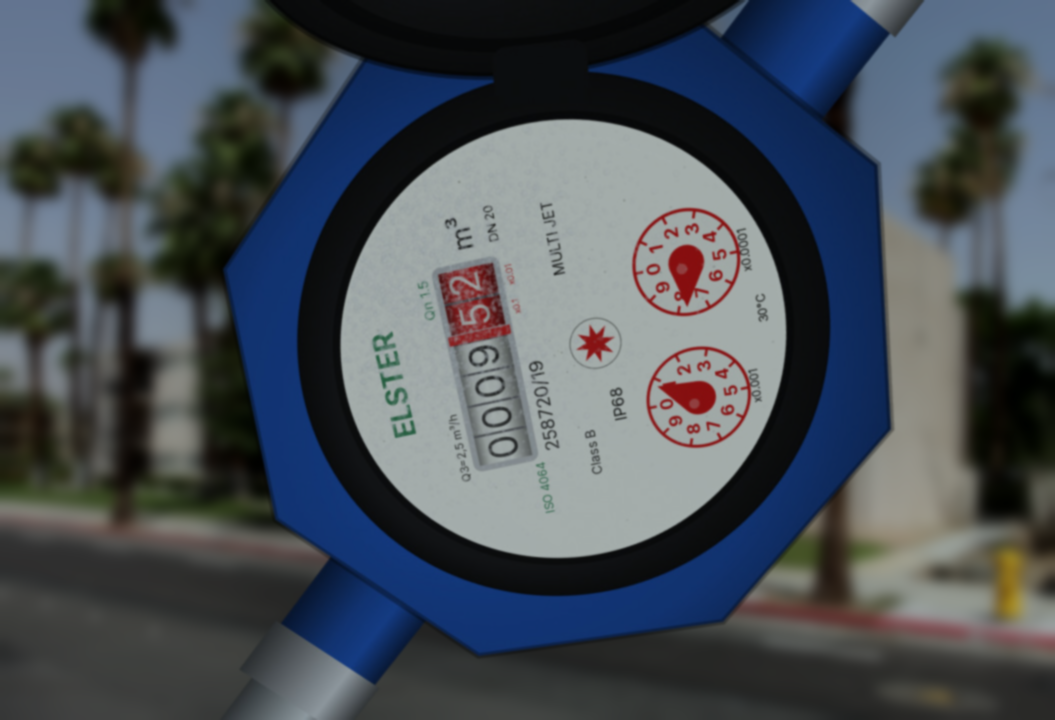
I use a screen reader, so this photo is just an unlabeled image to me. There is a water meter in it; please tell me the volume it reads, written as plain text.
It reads 9.5207 m³
